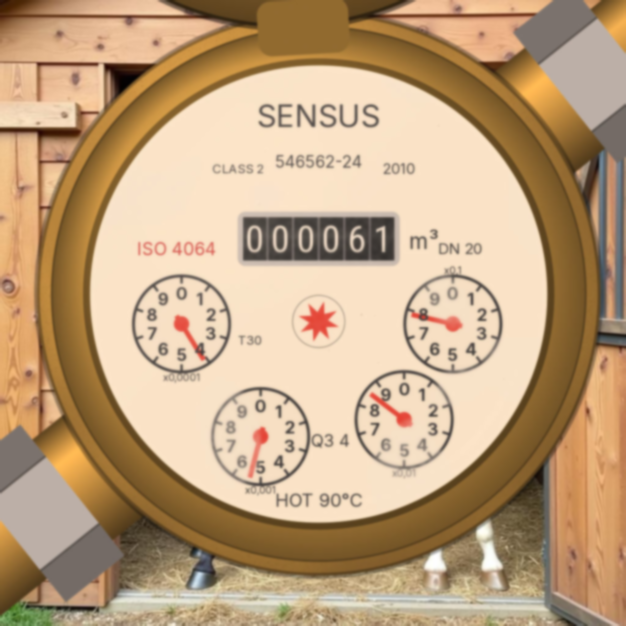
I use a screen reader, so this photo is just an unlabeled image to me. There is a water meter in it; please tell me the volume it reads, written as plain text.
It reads 61.7854 m³
